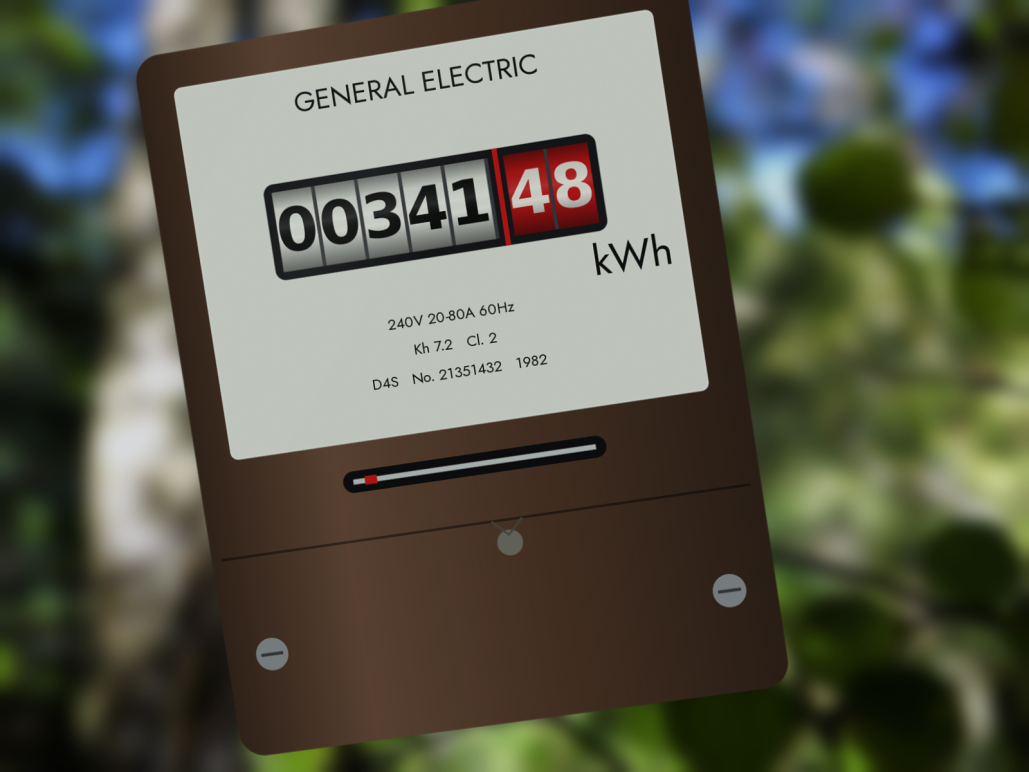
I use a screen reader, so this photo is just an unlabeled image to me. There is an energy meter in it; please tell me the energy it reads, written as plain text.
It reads 341.48 kWh
